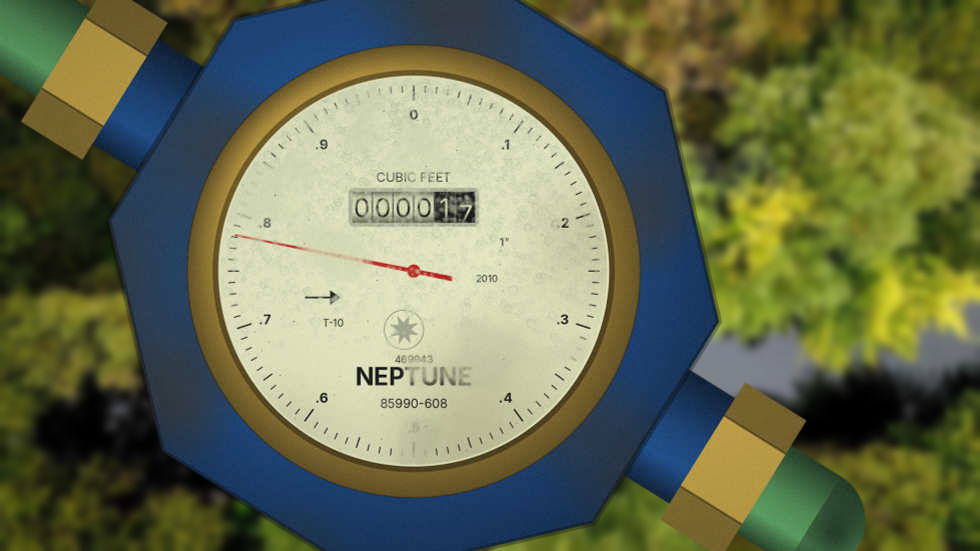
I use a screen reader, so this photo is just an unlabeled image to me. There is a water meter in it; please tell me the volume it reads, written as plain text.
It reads 16.78 ft³
